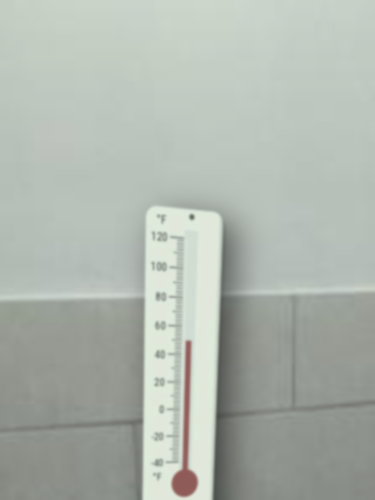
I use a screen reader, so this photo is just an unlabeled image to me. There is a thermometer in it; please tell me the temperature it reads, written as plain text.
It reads 50 °F
